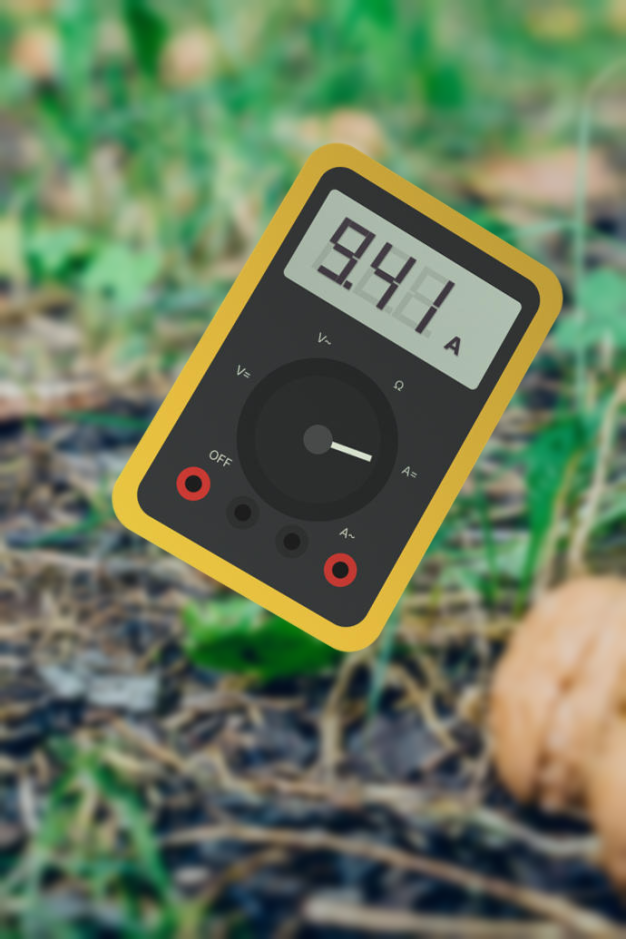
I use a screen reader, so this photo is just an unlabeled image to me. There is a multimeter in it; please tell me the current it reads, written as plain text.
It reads 9.41 A
